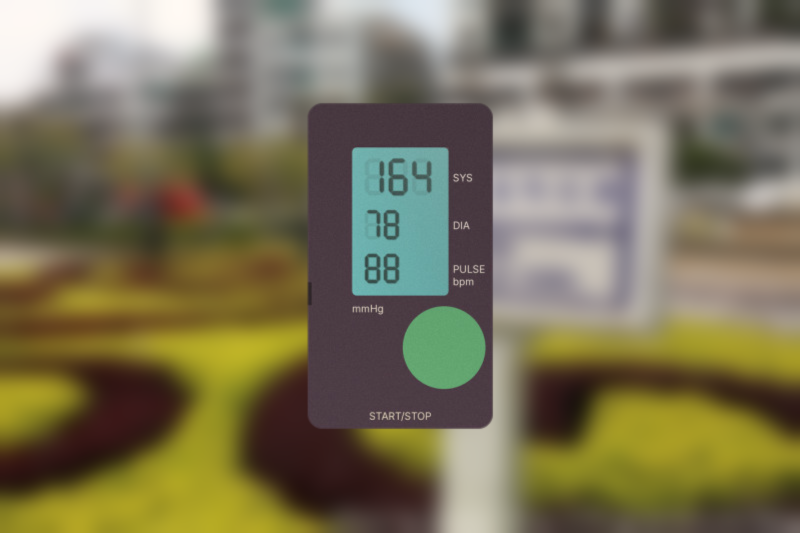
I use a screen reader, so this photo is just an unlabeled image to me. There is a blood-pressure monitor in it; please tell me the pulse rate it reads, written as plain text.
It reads 88 bpm
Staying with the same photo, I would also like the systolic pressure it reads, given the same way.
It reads 164 mmHg
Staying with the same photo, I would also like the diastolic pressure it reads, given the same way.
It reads 78 mmHg
